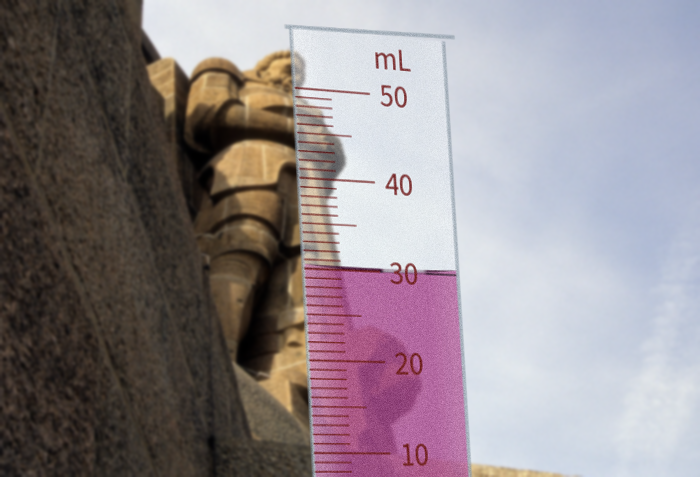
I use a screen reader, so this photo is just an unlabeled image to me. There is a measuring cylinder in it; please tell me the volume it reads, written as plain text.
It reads 30 mL
